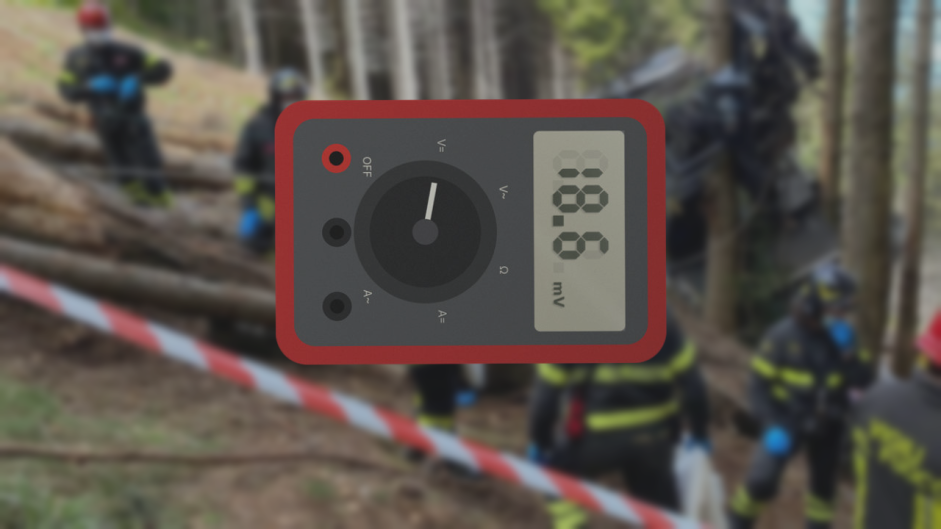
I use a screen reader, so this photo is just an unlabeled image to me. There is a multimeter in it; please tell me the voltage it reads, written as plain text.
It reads 18.6 mV
